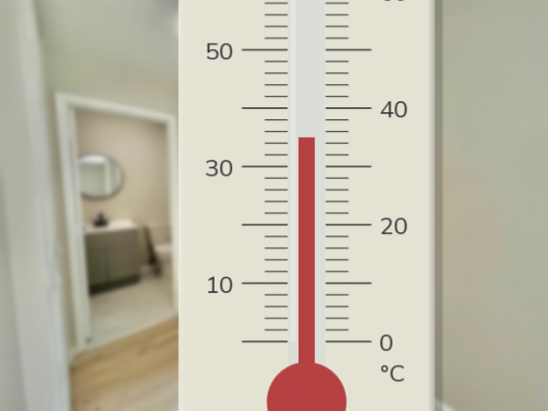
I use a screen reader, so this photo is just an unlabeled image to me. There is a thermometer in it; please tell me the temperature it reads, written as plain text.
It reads 35 °C
